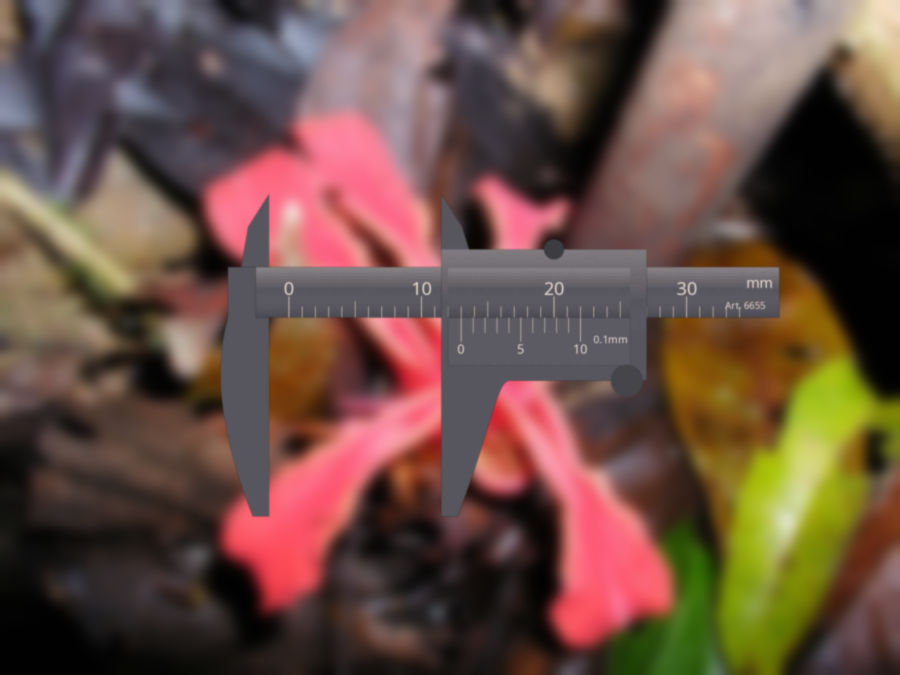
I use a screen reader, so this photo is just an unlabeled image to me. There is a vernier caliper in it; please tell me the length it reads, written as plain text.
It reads 13.0 mm
